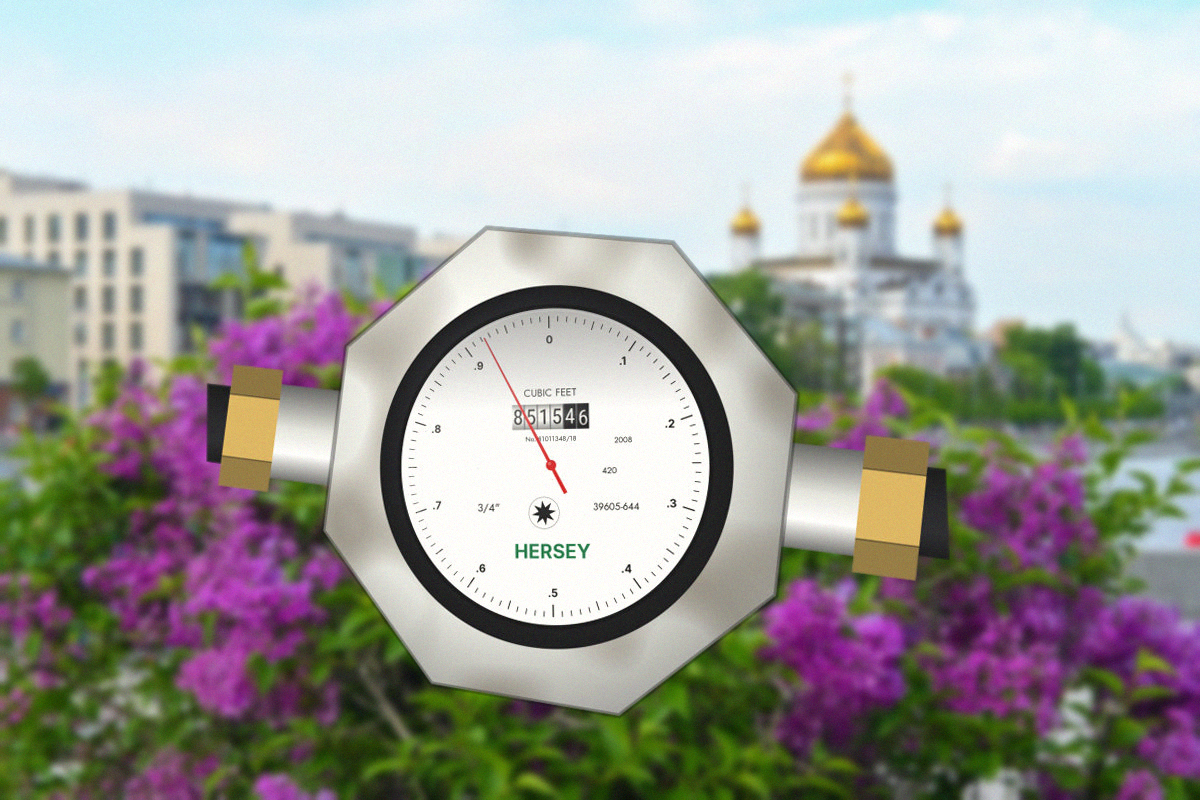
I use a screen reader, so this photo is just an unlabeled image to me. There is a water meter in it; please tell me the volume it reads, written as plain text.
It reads 851545.92 ft³
